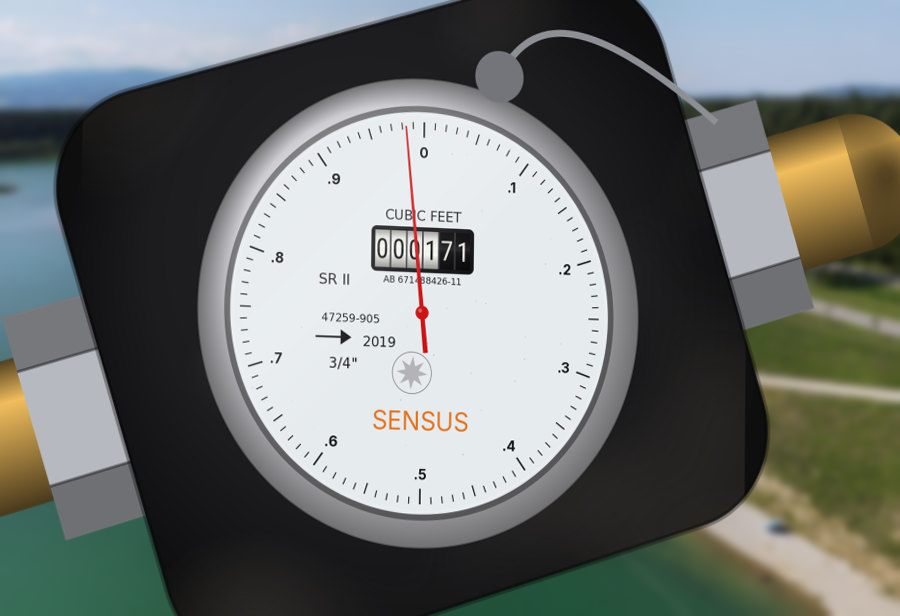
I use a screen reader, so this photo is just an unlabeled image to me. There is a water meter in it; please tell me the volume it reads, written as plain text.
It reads 170.98 ft³
